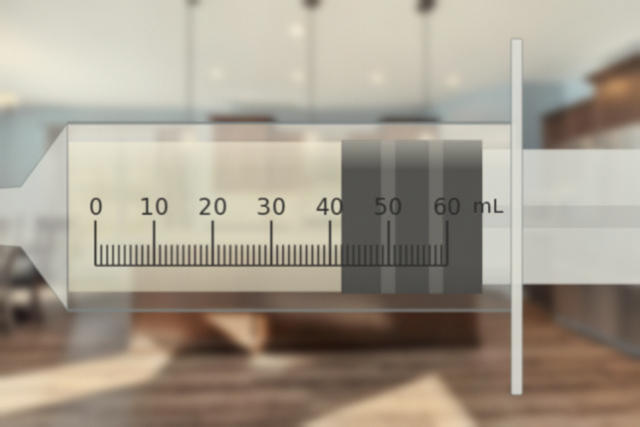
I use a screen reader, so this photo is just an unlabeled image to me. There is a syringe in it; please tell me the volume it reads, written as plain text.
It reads 42 mL
